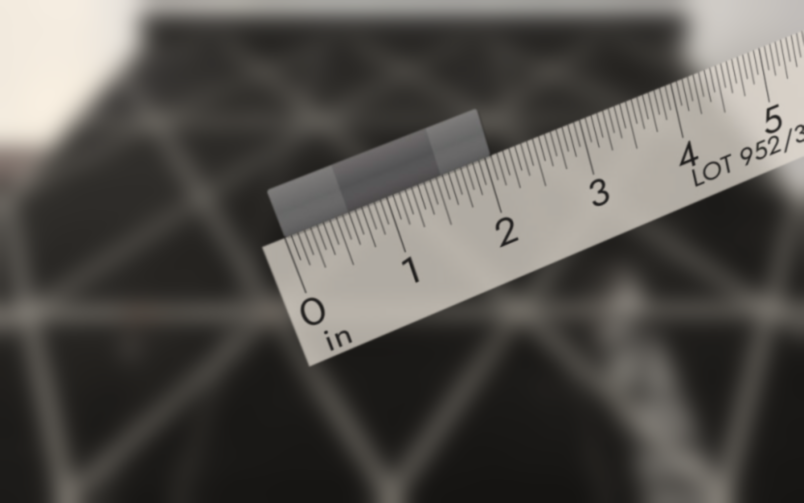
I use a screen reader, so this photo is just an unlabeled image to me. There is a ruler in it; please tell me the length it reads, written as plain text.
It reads 2.0625 in
